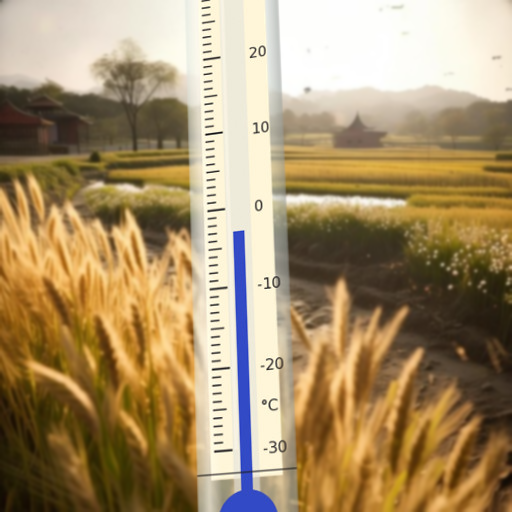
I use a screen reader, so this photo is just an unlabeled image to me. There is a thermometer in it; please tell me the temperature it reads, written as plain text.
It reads -3 °C
